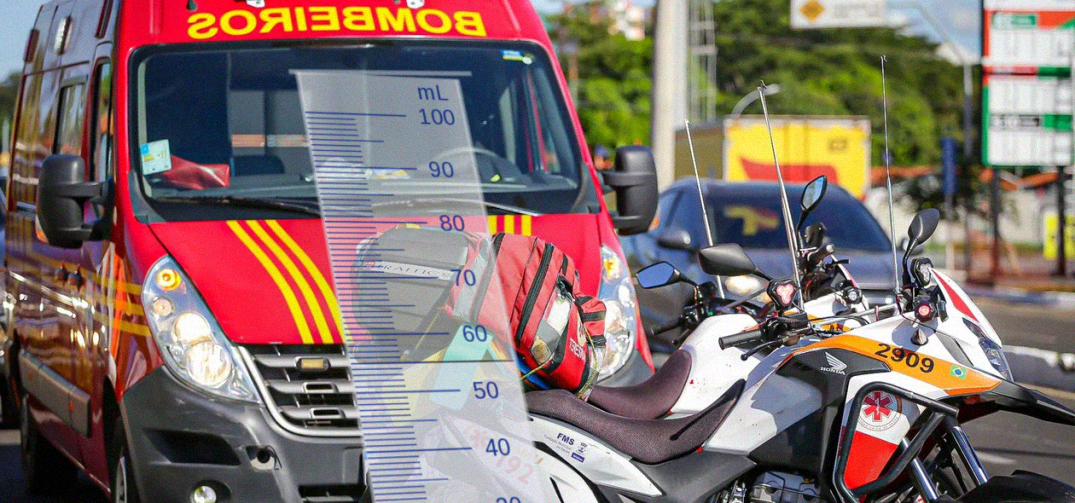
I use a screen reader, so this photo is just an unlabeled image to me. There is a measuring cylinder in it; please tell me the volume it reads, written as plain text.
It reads 55 mL
